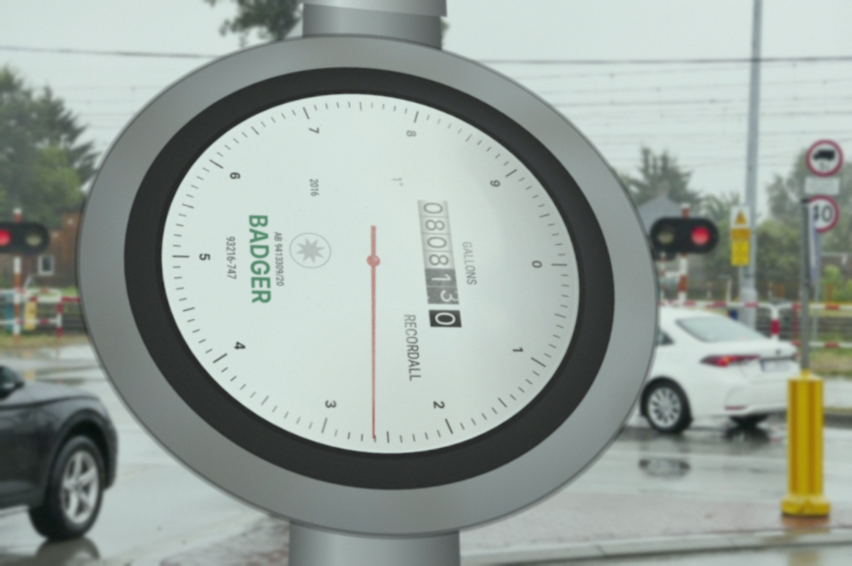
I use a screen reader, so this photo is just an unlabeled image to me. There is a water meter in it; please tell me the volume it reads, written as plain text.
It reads 808132.6 gal
